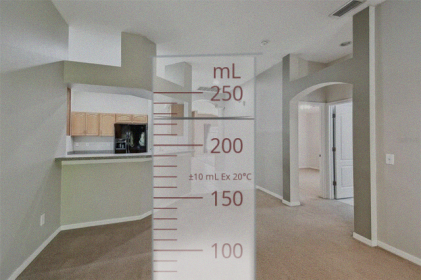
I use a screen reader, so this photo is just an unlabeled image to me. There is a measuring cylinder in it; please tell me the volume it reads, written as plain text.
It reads 225 mL
